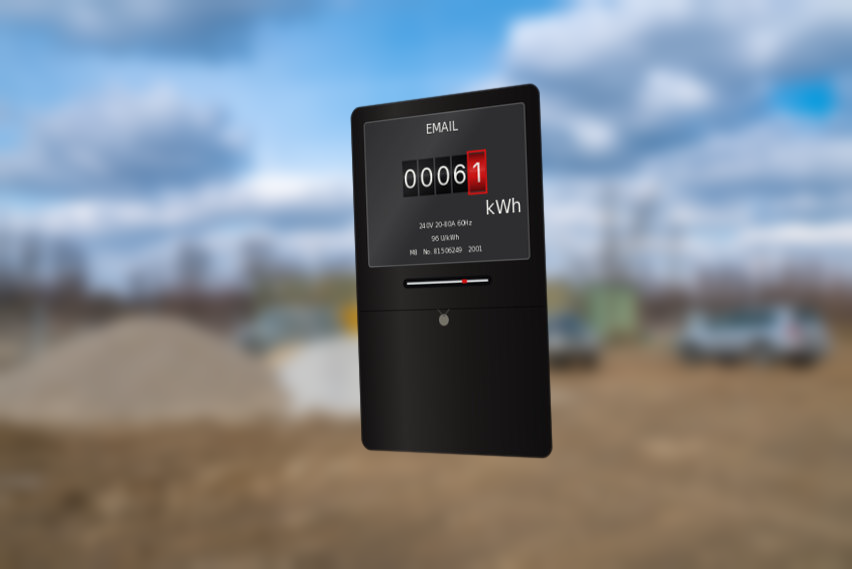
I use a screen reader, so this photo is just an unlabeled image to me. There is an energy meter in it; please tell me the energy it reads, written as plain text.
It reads 6.1 kWh
